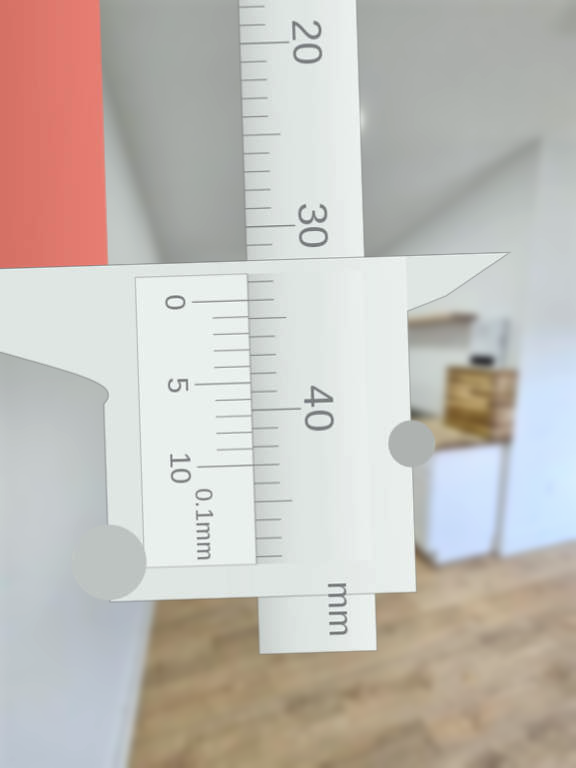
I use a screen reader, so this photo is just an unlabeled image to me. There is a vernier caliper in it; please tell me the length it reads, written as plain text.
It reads 34.0 mm
